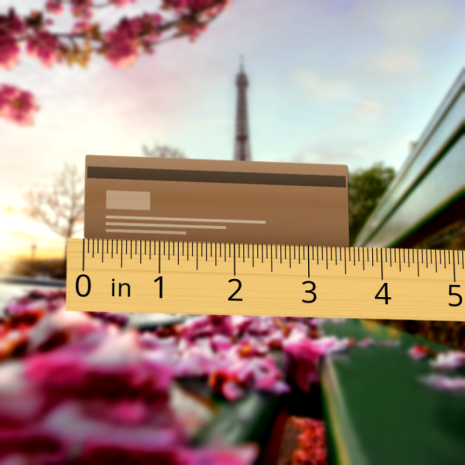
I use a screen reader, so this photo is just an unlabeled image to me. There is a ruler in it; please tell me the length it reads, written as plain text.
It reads 3.5625 in
